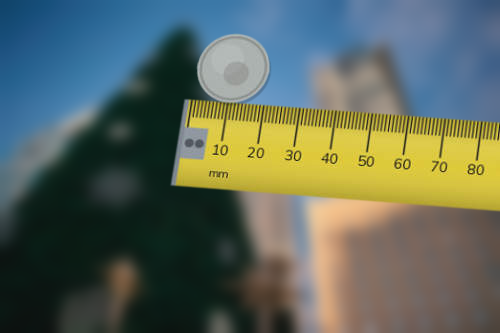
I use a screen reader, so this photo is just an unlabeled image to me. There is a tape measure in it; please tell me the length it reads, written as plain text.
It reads 20 mm
